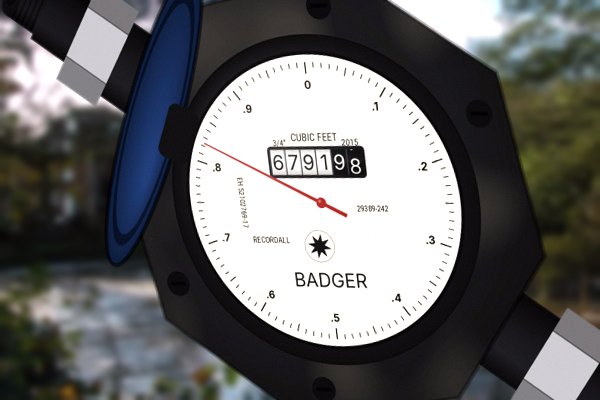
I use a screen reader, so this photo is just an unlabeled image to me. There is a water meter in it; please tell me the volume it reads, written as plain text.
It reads 679197.82 ft³
